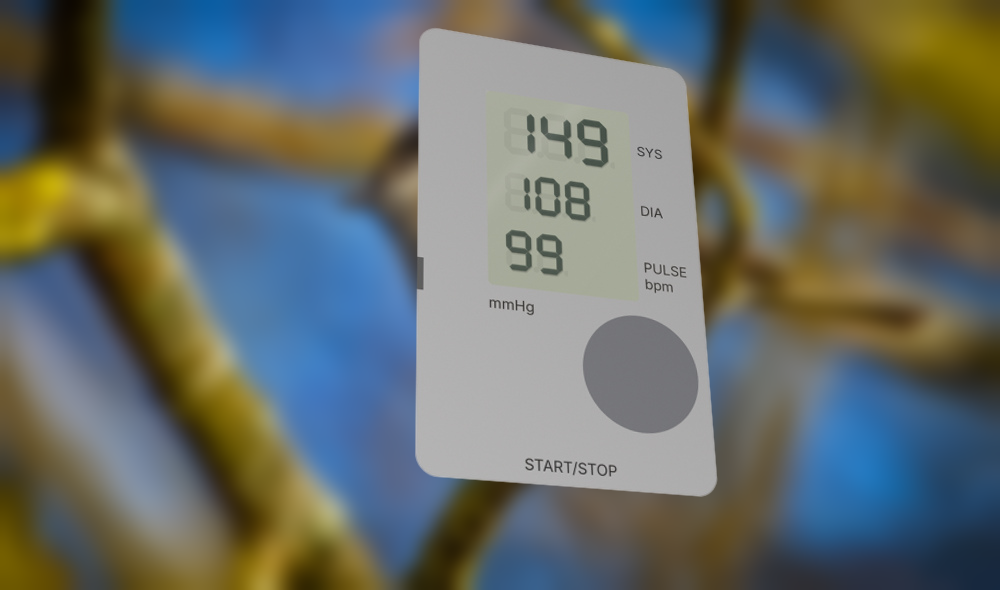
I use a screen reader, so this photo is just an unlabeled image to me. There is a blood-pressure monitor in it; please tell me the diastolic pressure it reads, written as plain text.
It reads 108 mmHg
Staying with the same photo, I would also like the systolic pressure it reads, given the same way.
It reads 149 mmHg
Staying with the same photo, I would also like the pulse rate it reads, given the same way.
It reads 99 bpm
